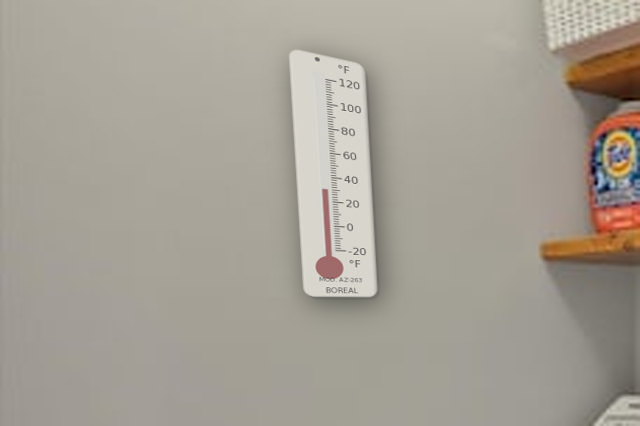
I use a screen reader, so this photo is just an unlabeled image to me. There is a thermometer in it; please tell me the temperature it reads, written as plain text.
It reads 30 °F
